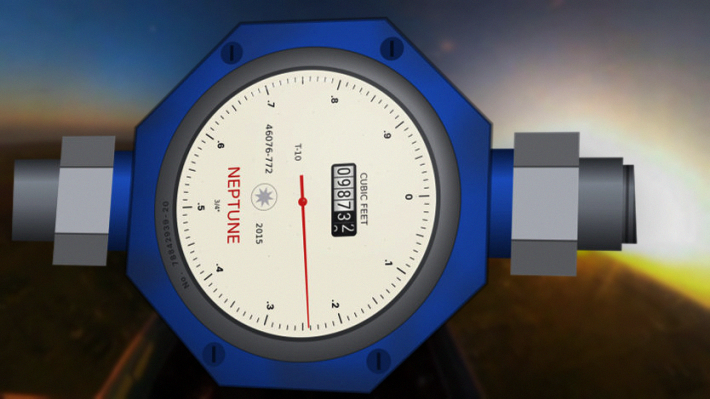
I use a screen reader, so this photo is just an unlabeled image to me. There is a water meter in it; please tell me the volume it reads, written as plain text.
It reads 98732.24 ft³
